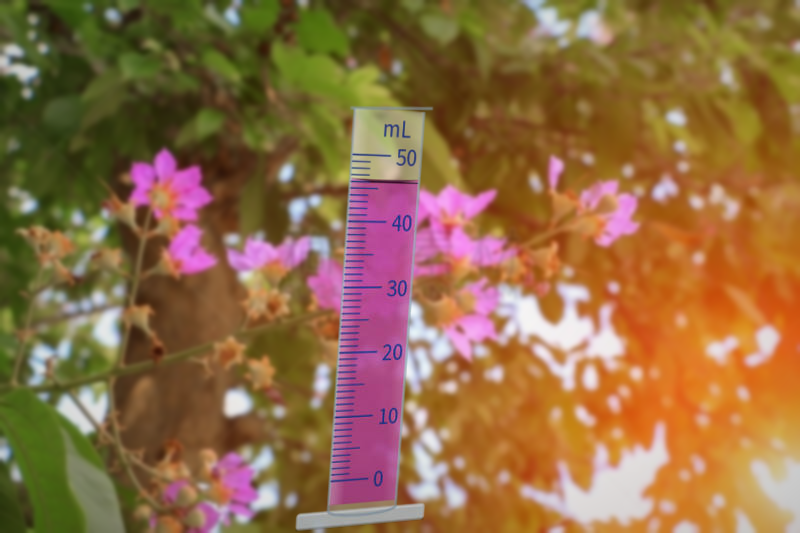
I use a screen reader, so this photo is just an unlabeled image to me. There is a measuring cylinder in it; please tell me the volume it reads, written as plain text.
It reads 46 mL
